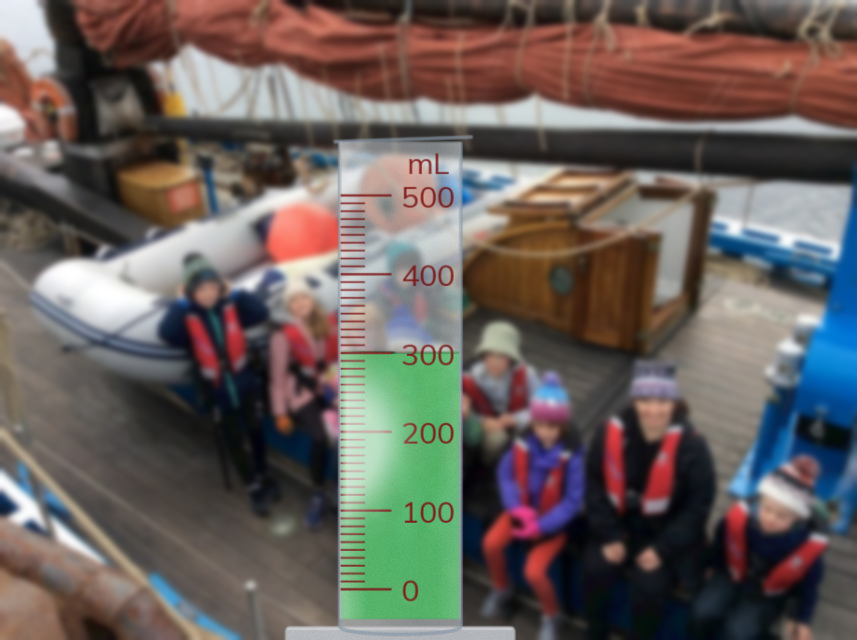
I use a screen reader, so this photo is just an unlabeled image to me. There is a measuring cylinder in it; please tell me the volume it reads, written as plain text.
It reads 300 mL
